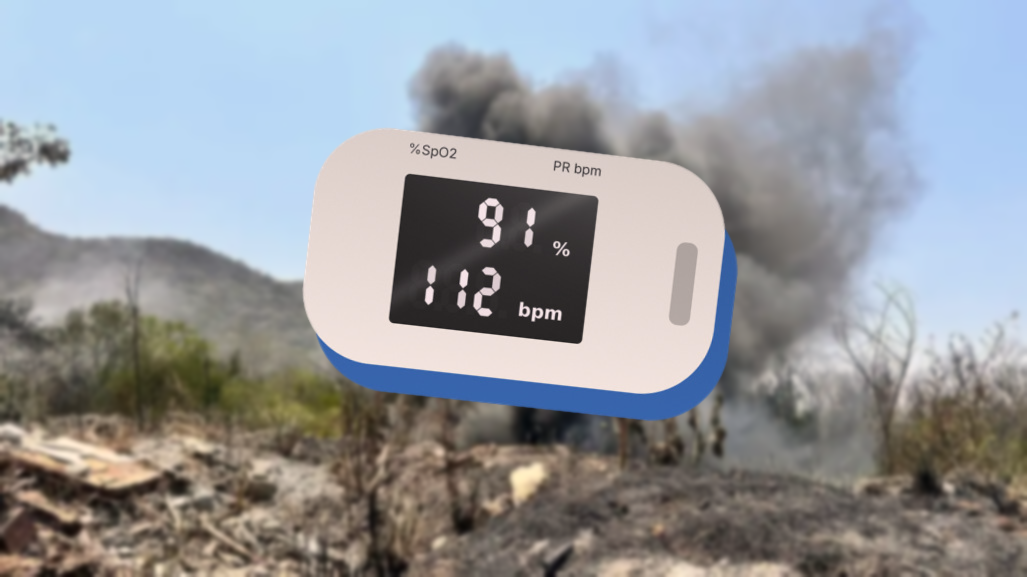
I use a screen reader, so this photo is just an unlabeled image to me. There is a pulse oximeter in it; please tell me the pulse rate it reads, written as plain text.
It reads 112 bpm
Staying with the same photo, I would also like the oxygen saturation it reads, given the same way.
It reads 91 %
